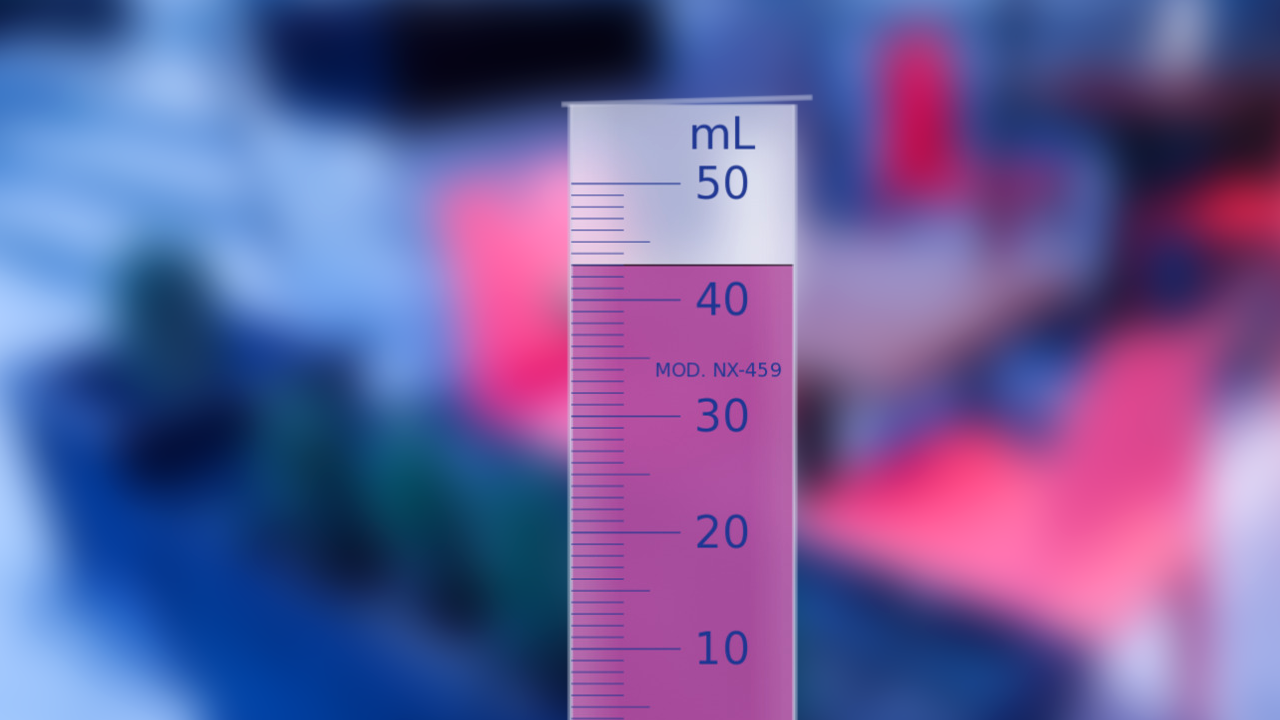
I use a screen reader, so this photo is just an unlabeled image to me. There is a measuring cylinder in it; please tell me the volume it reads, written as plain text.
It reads 43 mL
